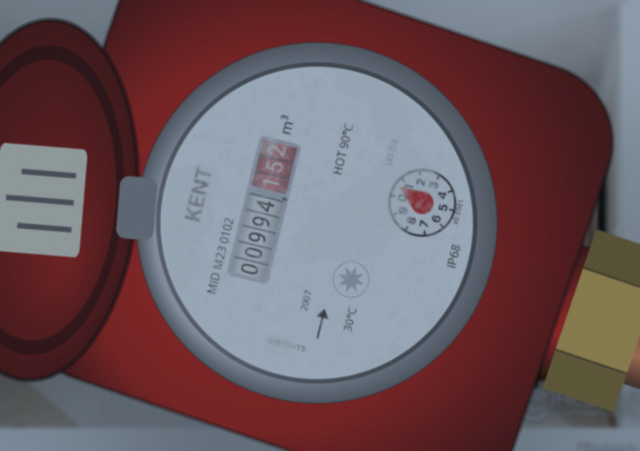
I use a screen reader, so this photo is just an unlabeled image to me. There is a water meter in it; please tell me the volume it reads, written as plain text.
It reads 994.1520 m³
